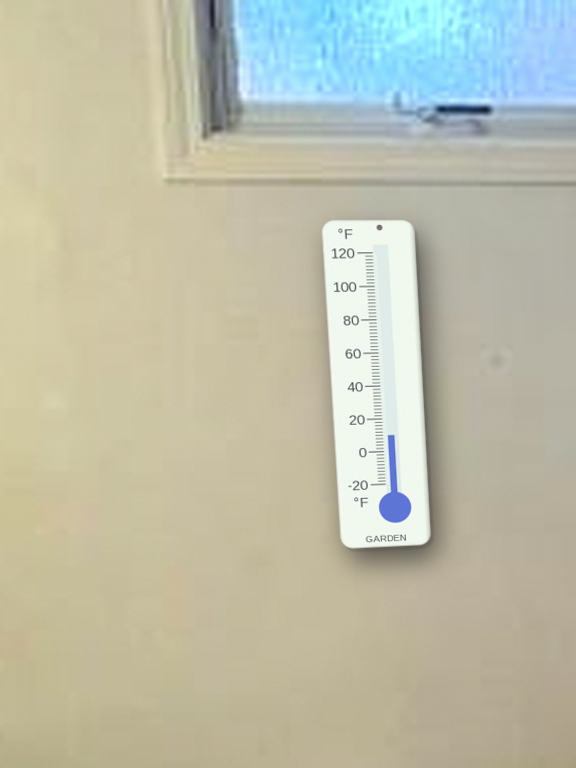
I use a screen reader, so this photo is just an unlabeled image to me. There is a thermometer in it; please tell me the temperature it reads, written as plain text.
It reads 10 °F
